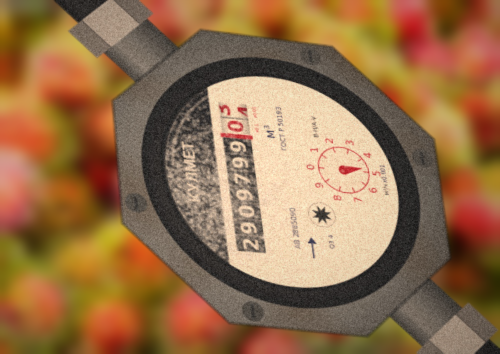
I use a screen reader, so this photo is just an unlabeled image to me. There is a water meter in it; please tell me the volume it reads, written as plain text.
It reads 2909799.034 m³
